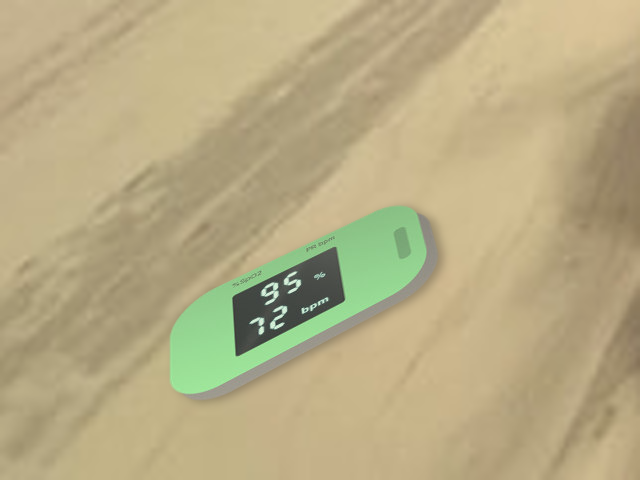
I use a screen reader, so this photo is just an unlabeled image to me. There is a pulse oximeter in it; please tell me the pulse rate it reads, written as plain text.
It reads 72 bpm
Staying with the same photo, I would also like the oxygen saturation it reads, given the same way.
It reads 95 %
